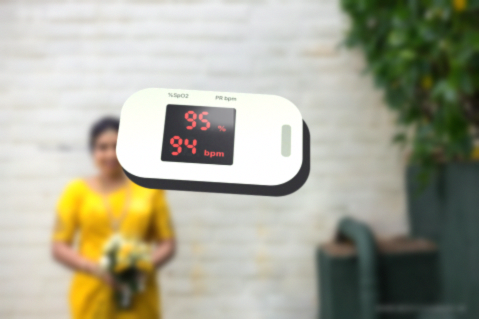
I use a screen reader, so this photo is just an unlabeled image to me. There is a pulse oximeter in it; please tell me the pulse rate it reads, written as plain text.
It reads 94 bpm
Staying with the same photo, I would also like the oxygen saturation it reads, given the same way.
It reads 95 %
